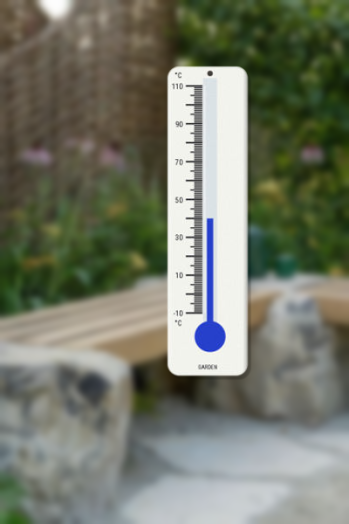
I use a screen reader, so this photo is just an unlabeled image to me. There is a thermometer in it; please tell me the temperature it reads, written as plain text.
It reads 40 °C
